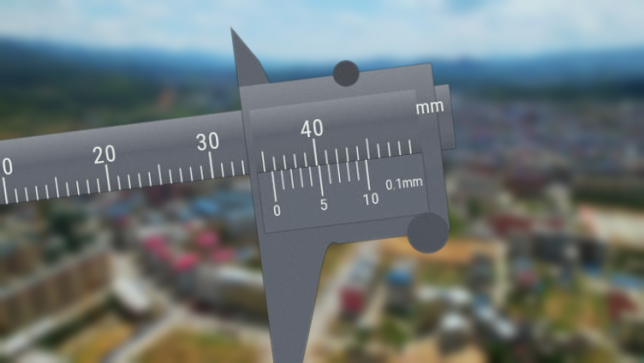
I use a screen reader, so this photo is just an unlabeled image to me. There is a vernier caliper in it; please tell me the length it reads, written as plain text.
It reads 35.7 mm
